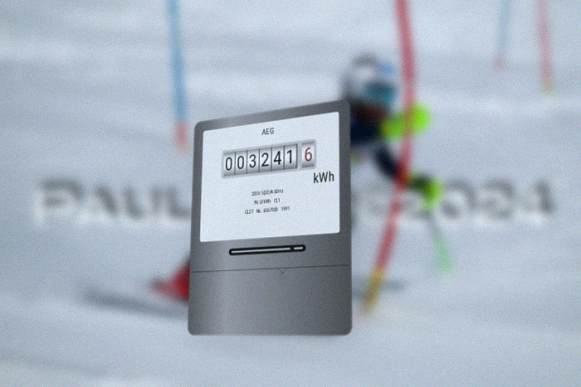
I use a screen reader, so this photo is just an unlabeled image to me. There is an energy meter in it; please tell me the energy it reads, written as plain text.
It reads 3241.6 kWh
